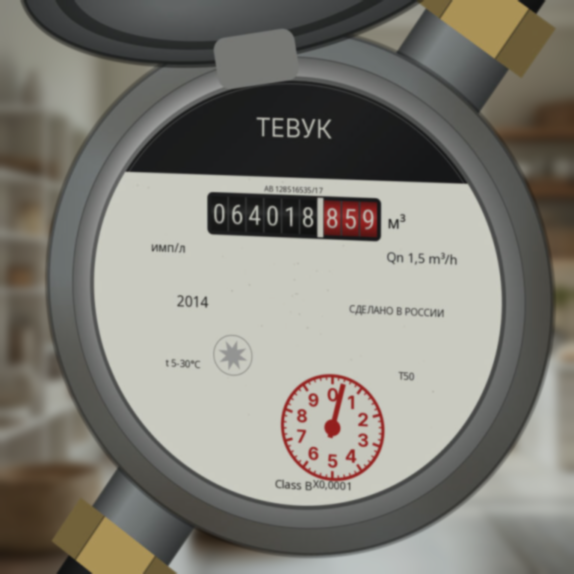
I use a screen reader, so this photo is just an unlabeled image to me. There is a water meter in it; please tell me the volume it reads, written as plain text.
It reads 64018.8590 m³
